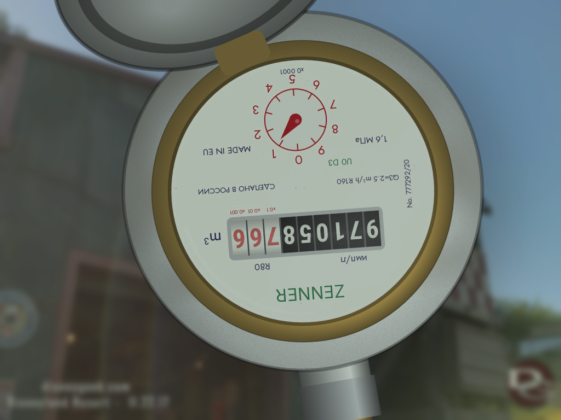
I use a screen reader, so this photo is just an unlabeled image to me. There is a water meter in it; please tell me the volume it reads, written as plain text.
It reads 971058.7661 m³
